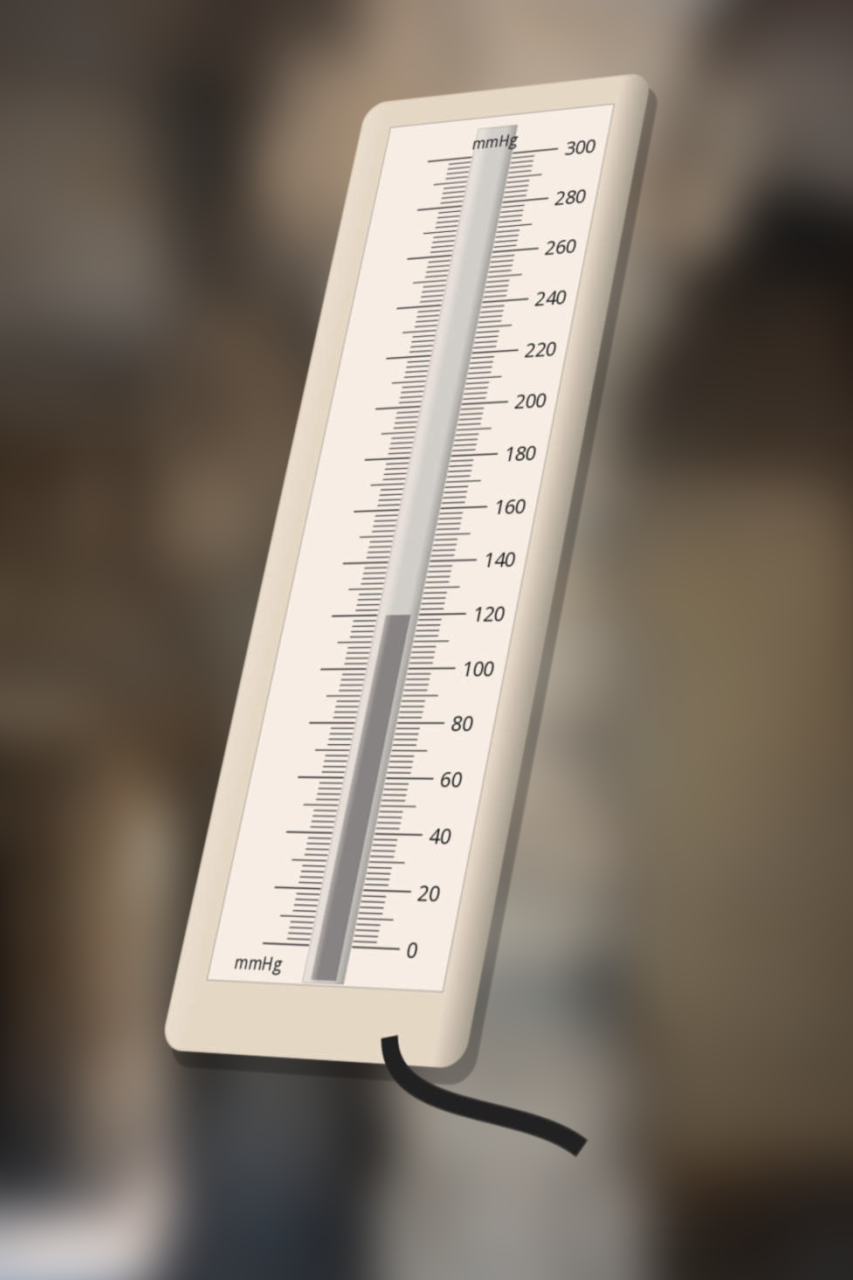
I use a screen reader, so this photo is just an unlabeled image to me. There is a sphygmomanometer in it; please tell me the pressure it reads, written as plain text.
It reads 120 mmHg
